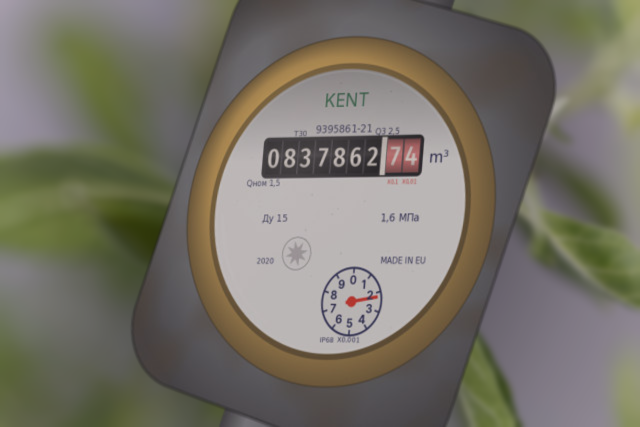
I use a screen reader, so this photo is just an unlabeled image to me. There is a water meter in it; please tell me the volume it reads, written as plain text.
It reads 837862.742 m³
